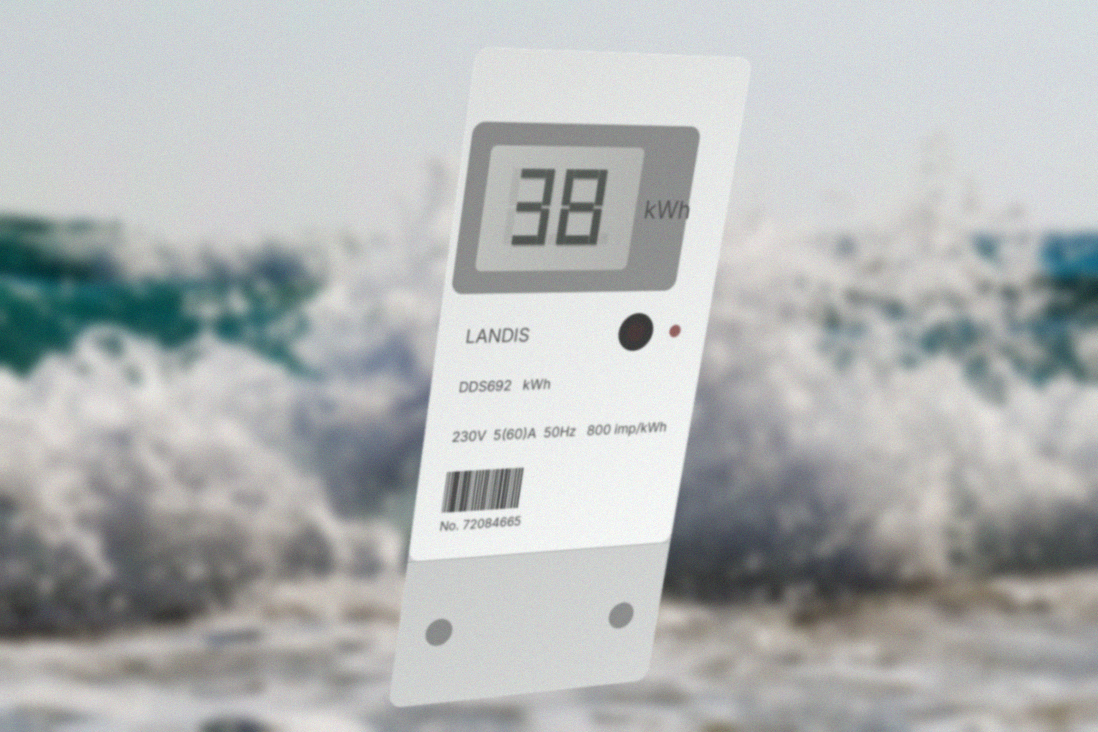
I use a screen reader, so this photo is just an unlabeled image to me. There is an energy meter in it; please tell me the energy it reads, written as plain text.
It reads 38 kWh
